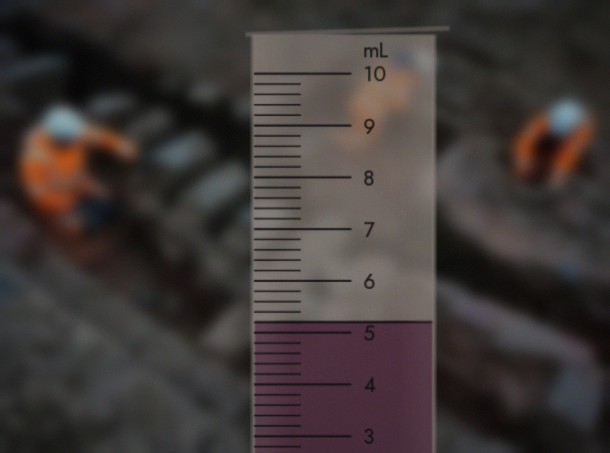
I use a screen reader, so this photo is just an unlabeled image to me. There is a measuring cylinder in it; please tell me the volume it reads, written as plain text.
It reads 5.2 mL
